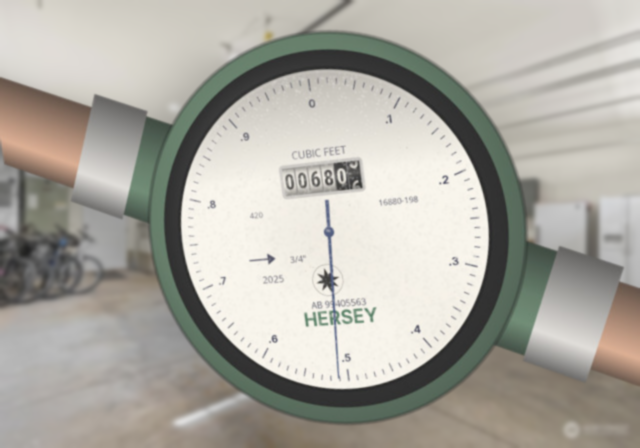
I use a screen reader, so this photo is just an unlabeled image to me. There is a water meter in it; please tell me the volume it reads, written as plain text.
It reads 6805.51 ft³
